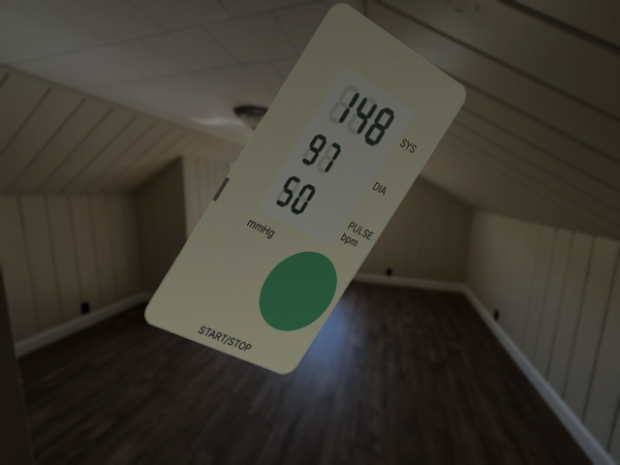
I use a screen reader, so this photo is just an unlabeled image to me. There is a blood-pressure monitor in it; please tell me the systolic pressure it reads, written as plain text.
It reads 148 mmHg
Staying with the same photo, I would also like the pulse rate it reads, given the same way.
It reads 50 bpm
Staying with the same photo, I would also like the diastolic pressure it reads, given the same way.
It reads 97 mmHg
